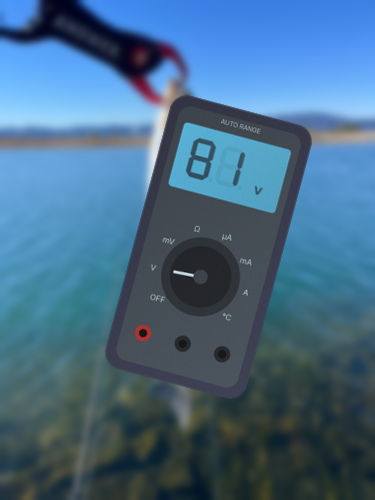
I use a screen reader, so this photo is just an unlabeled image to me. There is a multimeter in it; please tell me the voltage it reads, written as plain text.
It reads 81 V
